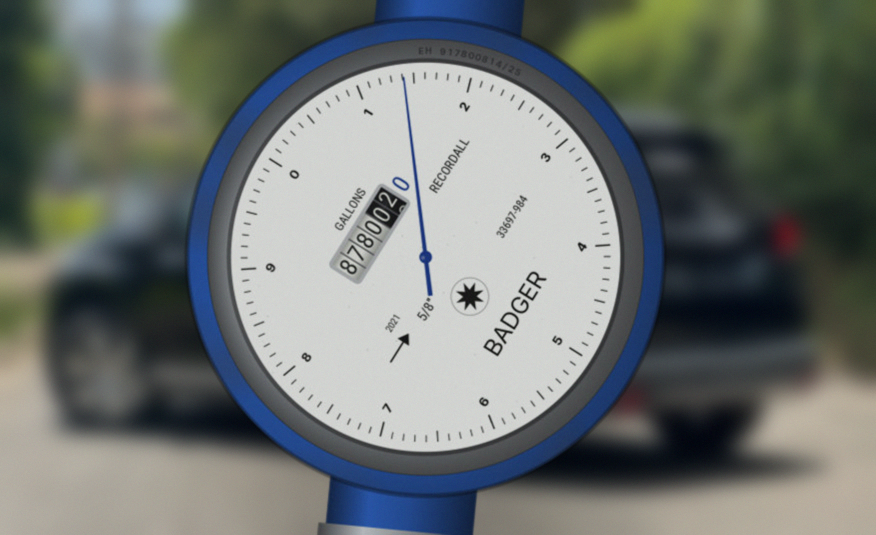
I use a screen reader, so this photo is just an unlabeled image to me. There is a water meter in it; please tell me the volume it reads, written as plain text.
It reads 8780021.4 gal
